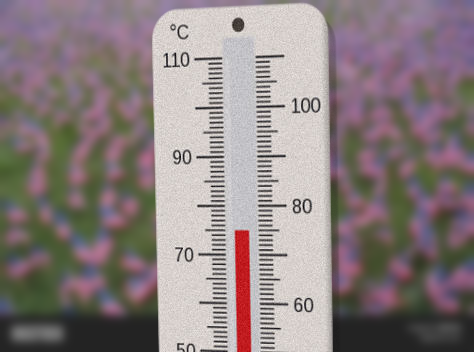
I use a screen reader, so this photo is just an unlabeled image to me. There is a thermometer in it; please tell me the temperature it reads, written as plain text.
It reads 75 °C
